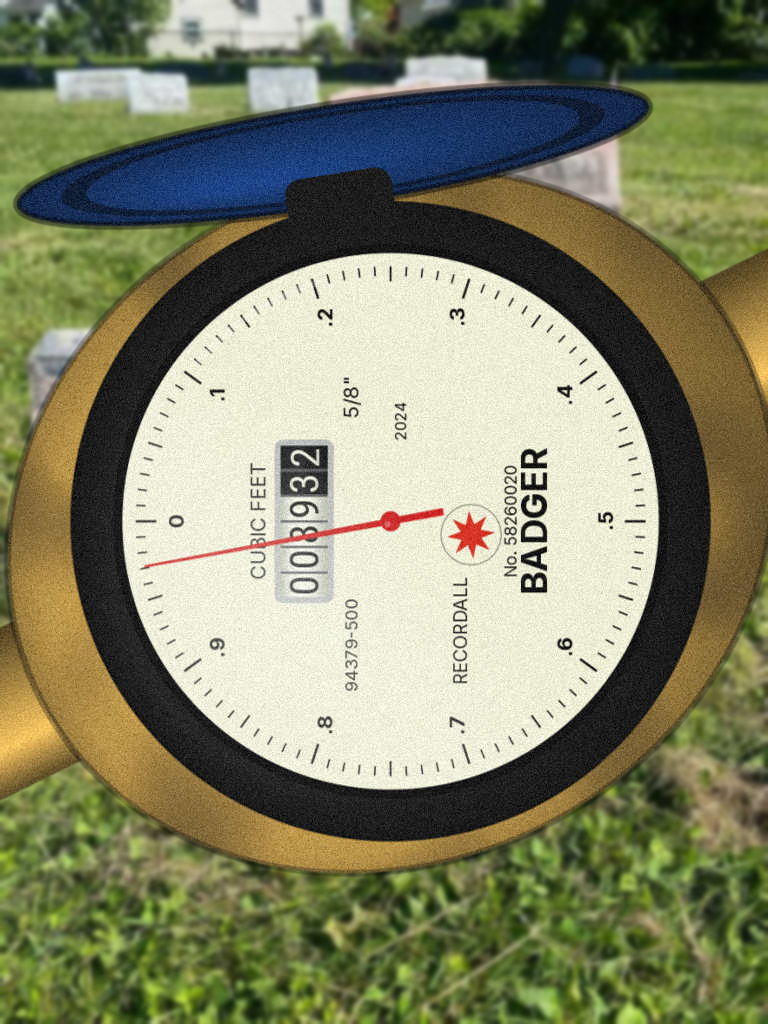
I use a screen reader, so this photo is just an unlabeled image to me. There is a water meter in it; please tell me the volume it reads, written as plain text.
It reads 8931.97 ft³
